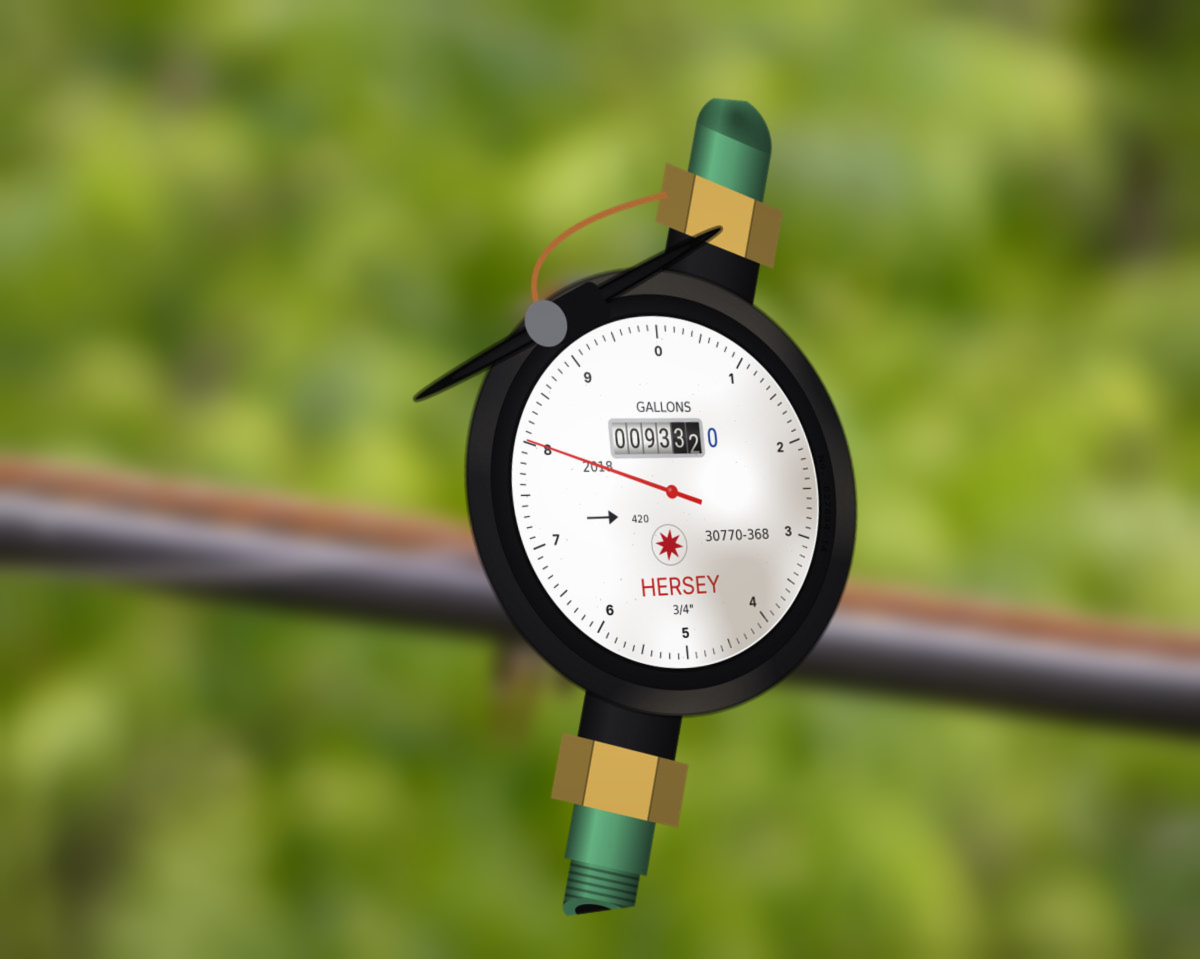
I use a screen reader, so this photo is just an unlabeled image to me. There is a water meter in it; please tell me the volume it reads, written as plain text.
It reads 93318.0 gal
